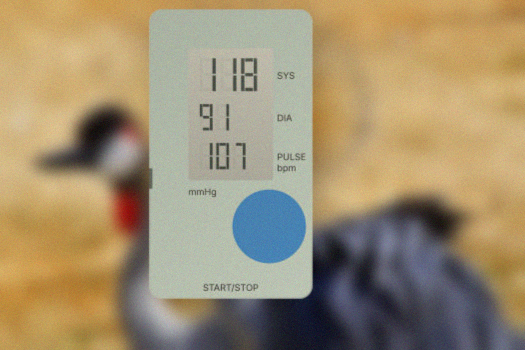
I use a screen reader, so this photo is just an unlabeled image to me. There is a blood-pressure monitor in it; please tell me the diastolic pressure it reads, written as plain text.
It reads 91 mmHg
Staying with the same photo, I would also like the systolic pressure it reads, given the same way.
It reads 118 mmHg
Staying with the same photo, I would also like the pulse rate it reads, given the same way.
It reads 107 bpm
